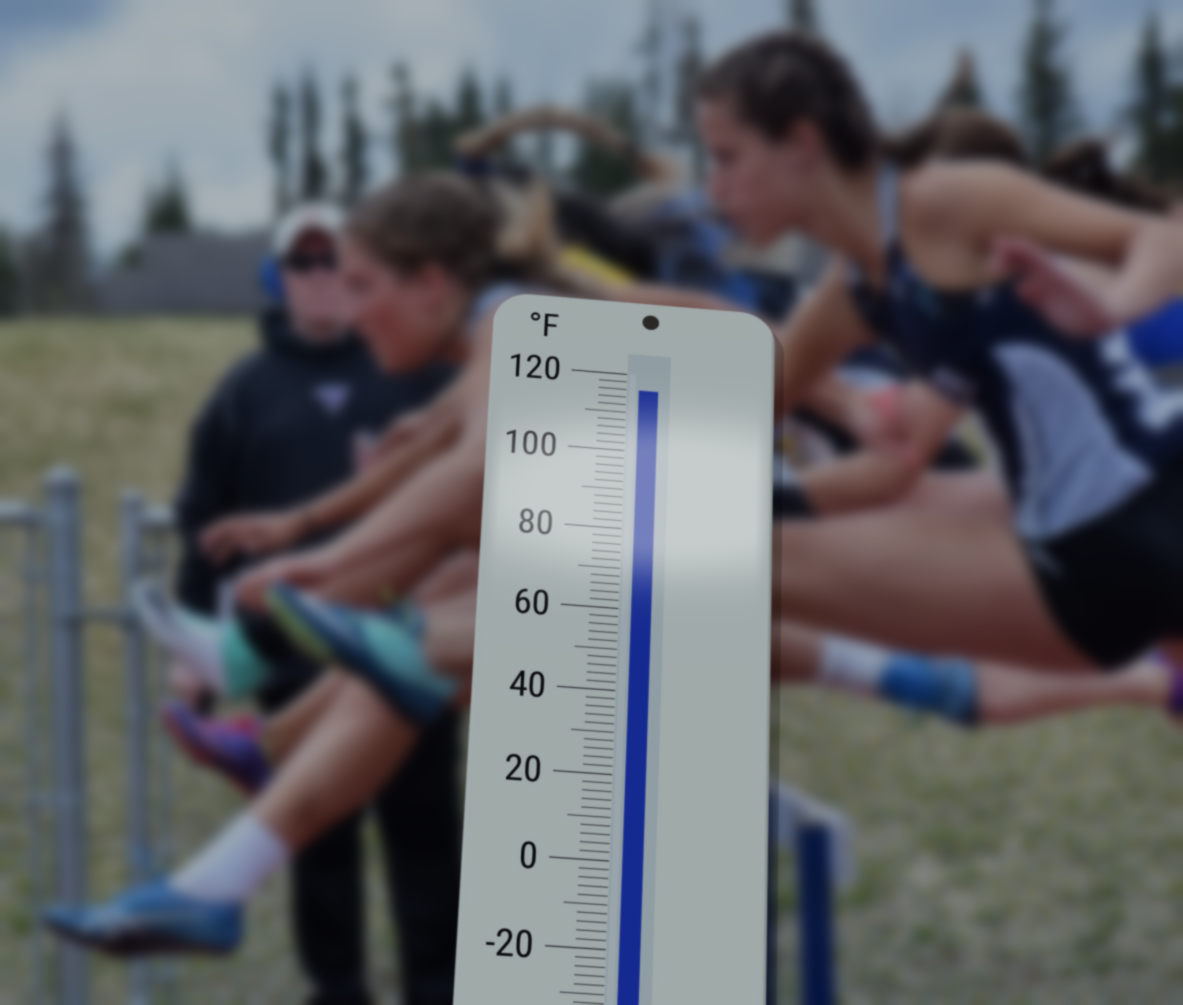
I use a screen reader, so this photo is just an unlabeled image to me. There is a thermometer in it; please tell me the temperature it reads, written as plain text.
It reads 116 °F
